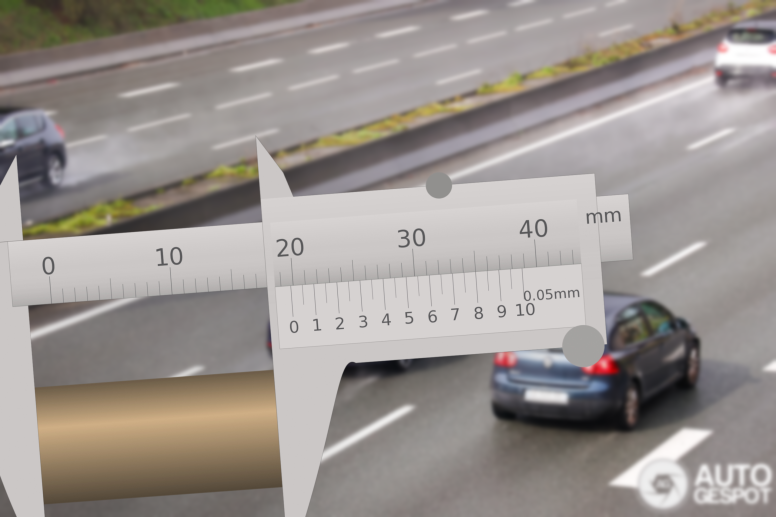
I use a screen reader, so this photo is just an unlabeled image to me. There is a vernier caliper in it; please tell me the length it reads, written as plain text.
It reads 19.8 mm
